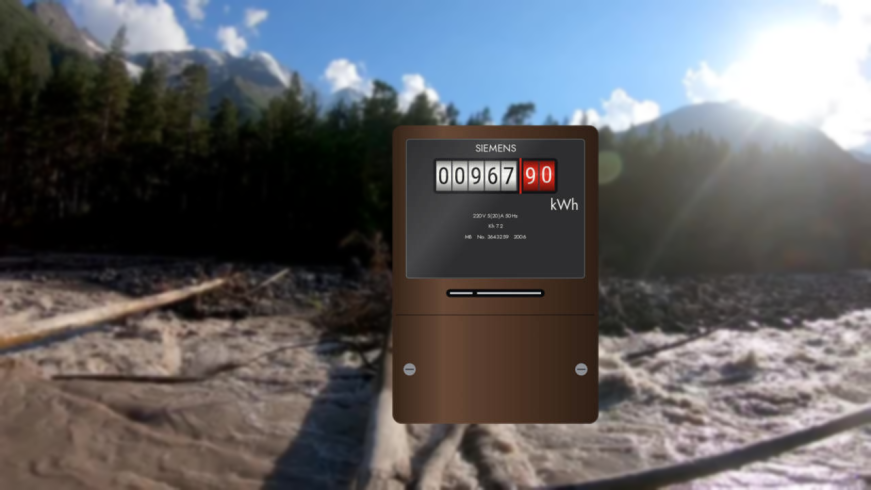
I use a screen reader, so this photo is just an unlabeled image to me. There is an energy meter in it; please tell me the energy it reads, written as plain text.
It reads 967.90 kWh
